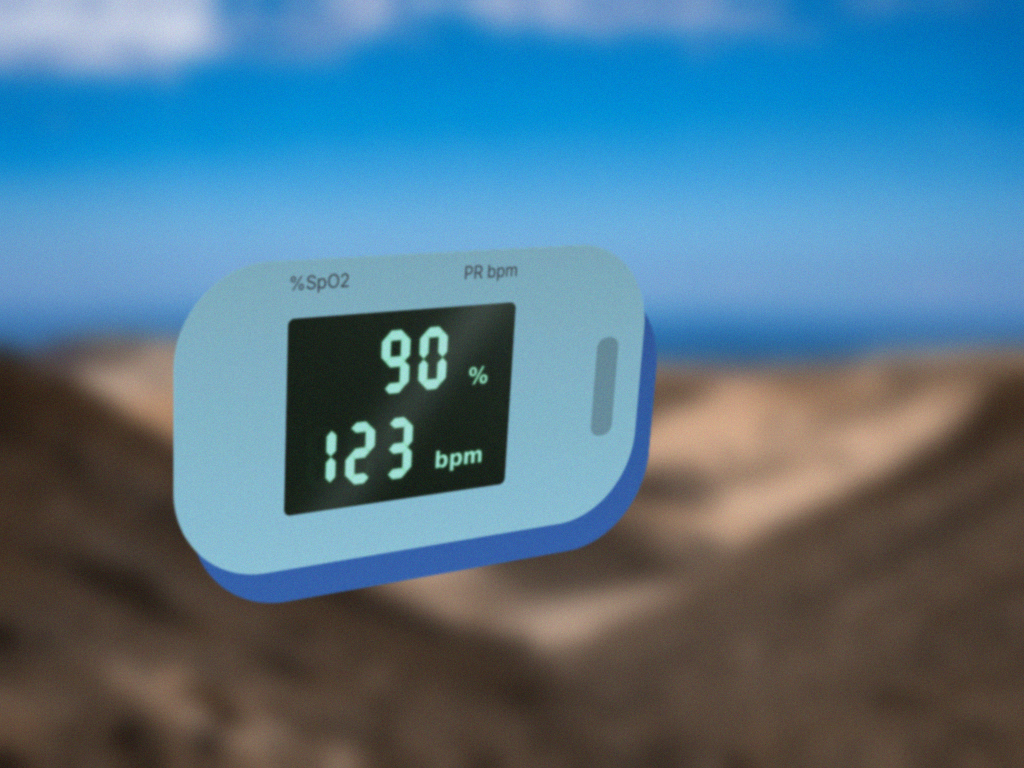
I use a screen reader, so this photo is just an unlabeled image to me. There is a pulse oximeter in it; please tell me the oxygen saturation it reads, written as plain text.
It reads 90 %
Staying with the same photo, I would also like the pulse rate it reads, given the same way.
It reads 123 bpm
